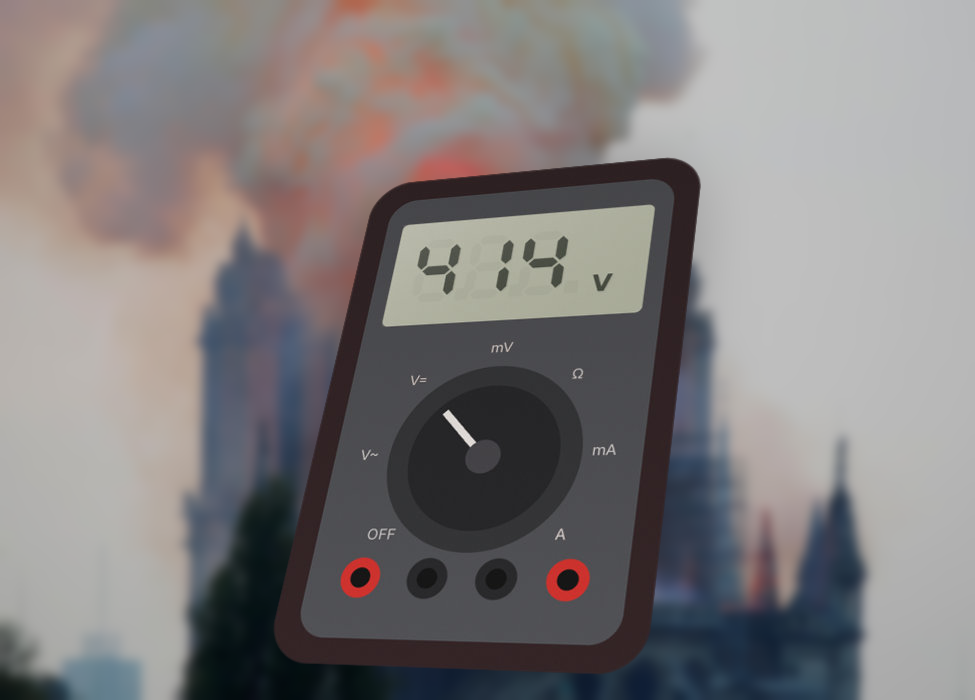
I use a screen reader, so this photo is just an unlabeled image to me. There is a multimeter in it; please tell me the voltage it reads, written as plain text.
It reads 414 V
